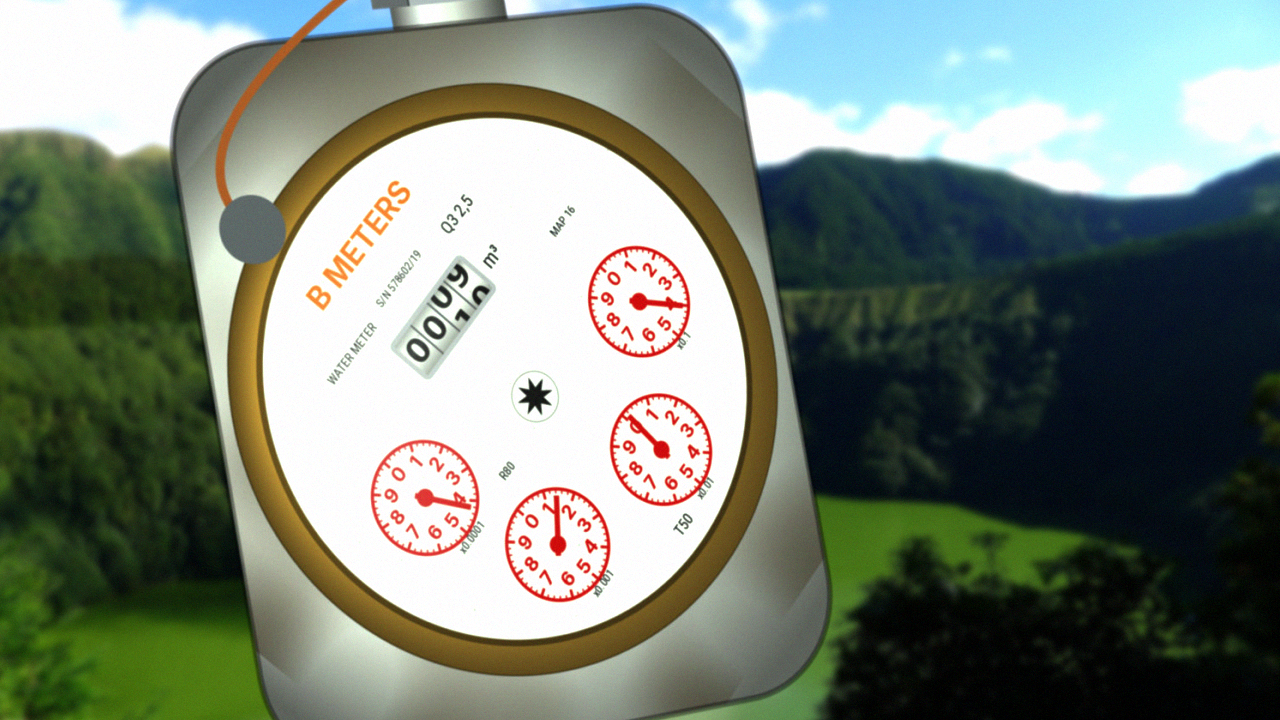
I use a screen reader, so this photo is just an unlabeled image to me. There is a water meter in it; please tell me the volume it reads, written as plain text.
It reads 9.4014 m³
